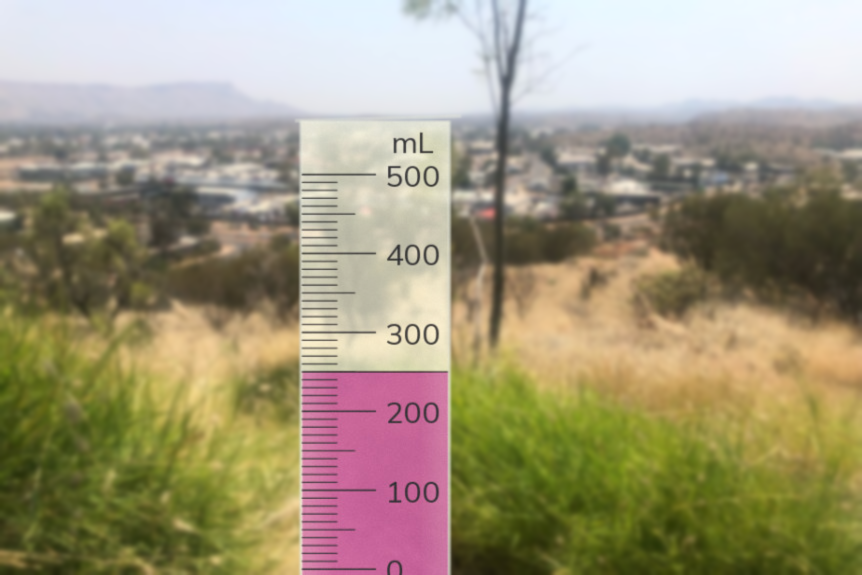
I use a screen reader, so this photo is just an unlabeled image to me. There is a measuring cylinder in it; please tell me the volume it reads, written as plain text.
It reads 250 mL
